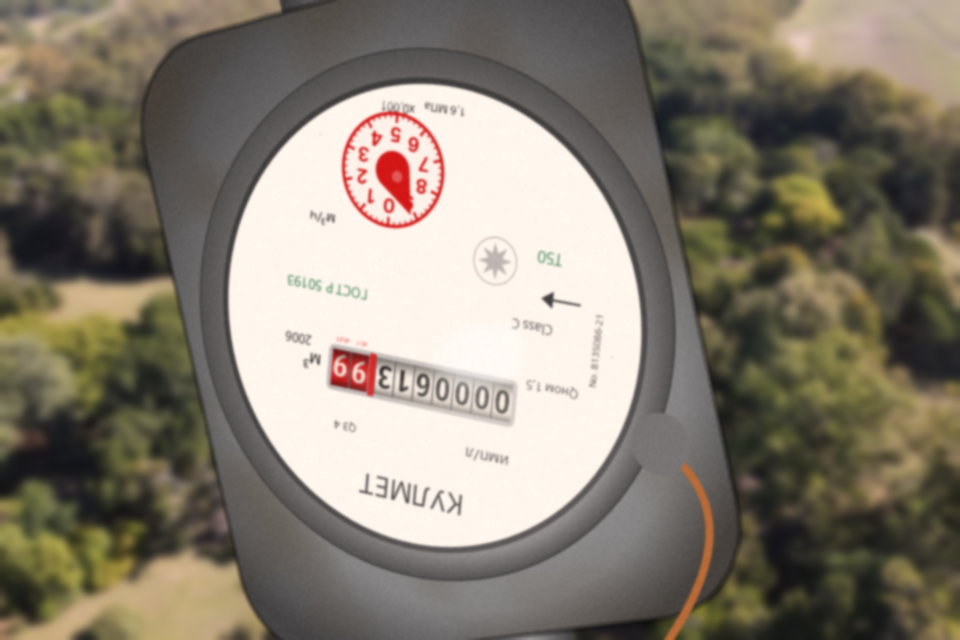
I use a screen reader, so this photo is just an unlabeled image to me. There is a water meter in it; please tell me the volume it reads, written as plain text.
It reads 613.989 m³
